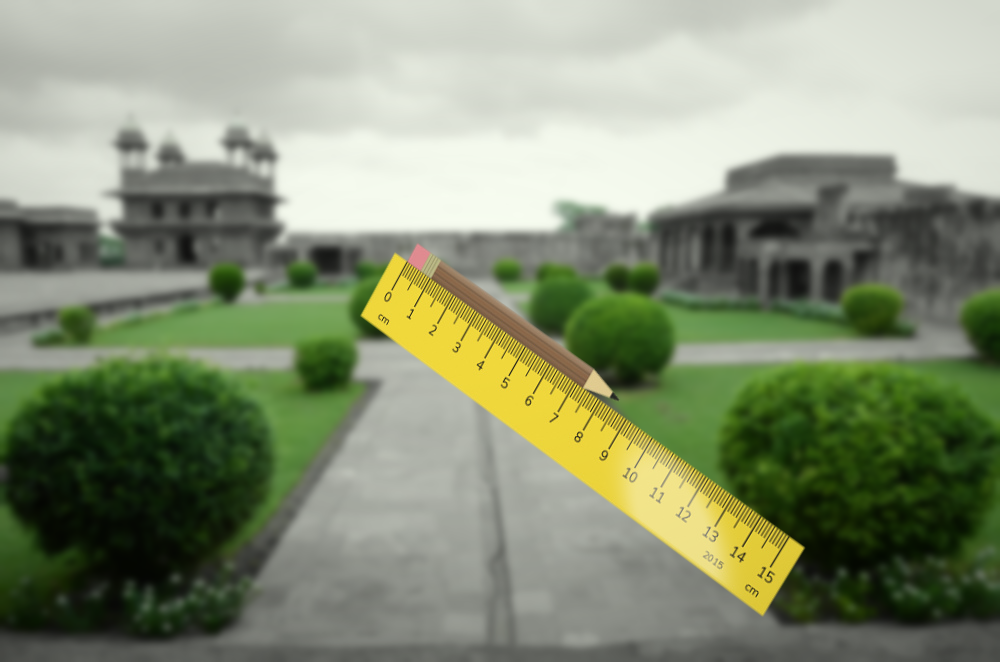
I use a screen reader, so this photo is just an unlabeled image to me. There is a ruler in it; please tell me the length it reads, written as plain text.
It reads 8.5 cm
